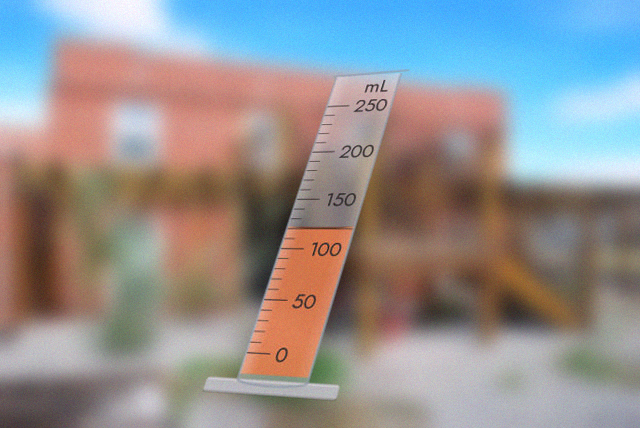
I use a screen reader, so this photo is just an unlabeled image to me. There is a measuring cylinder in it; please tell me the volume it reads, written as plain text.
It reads 120 mL
